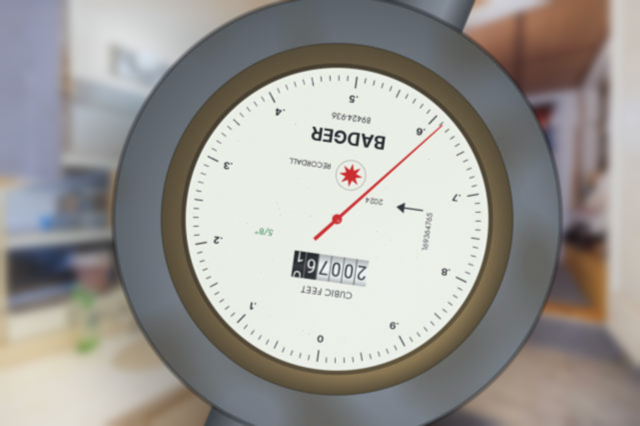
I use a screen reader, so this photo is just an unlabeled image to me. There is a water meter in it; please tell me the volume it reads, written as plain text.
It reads 200760.61 ft³
